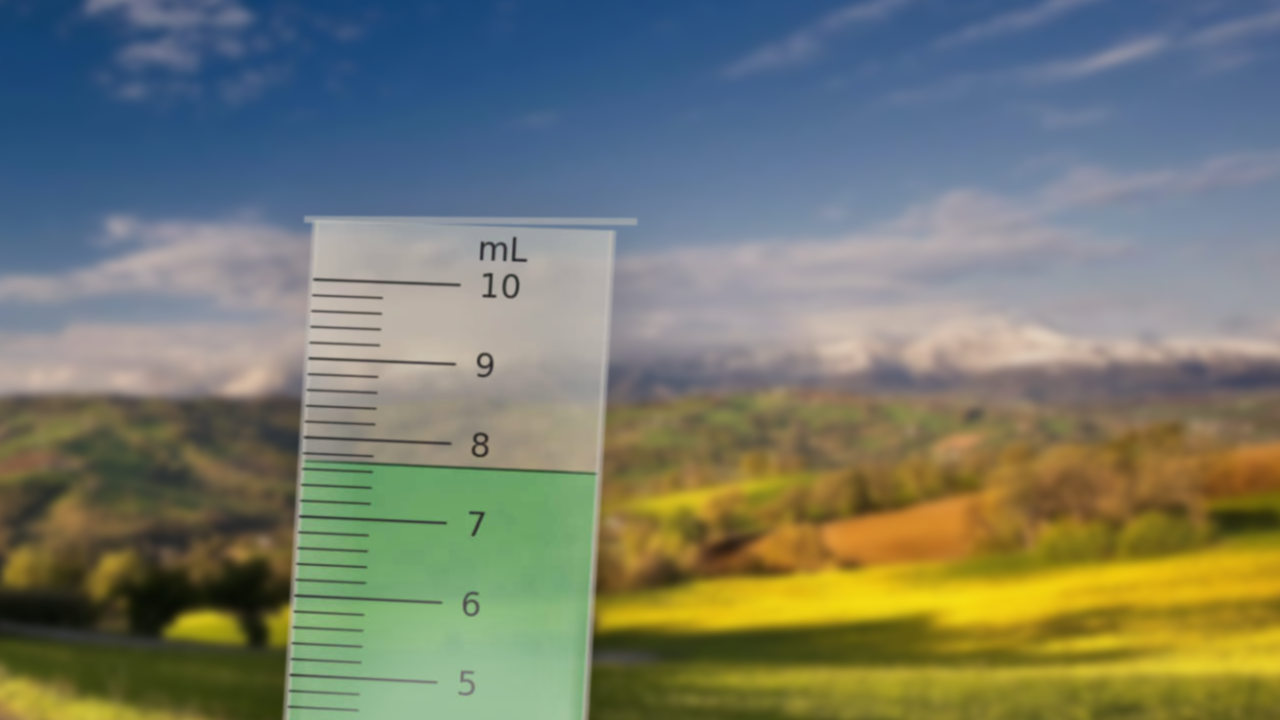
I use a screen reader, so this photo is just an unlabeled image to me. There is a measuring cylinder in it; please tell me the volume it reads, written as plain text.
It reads 7.7 mL
